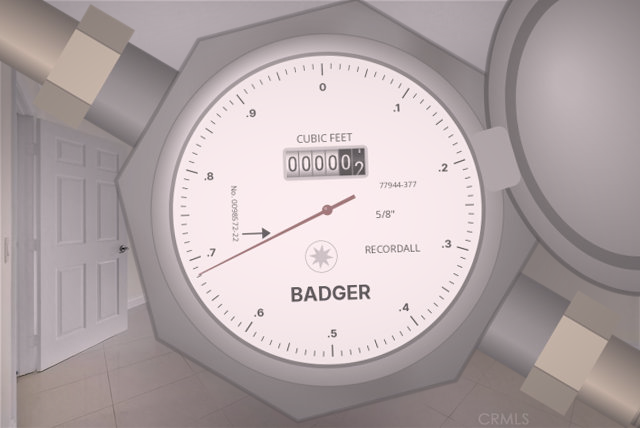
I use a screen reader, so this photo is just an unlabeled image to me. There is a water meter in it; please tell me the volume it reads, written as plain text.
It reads 1.68 ft³
